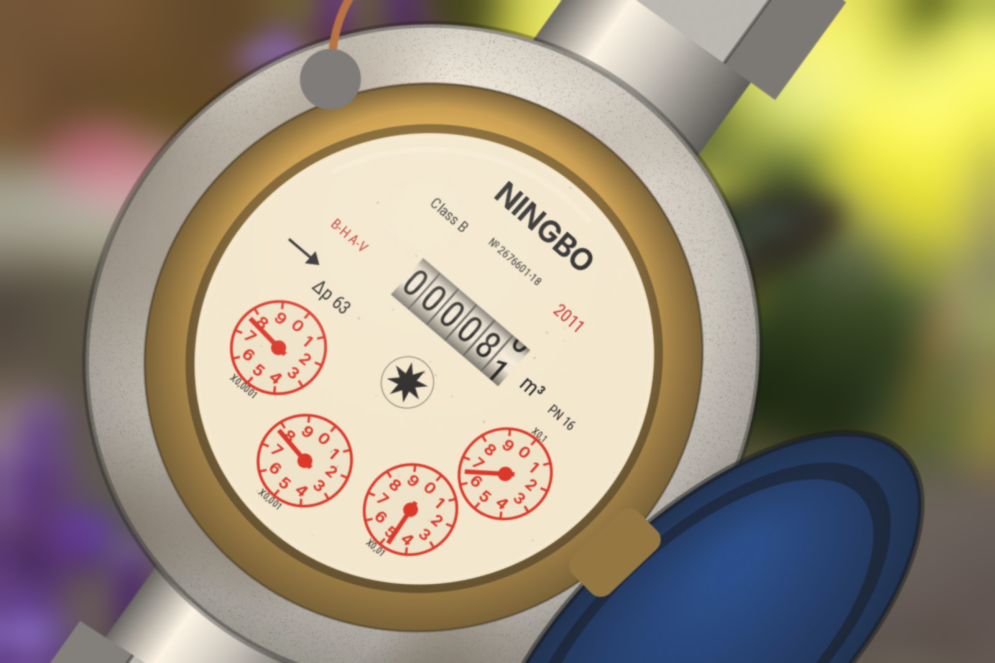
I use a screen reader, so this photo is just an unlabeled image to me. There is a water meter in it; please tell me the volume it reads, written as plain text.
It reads 80.6477 m³
